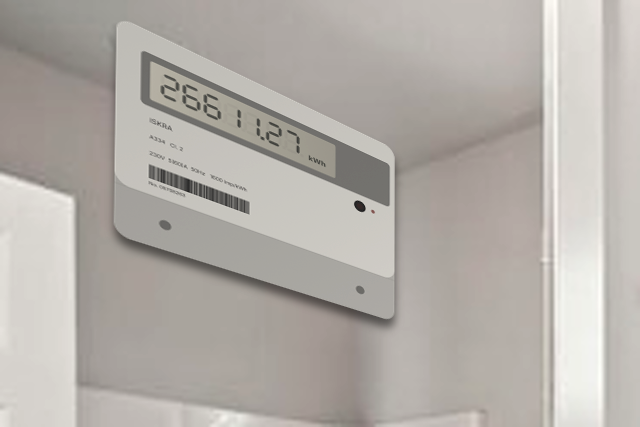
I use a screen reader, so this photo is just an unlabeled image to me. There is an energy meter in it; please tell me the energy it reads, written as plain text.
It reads 26611.27 kWh
